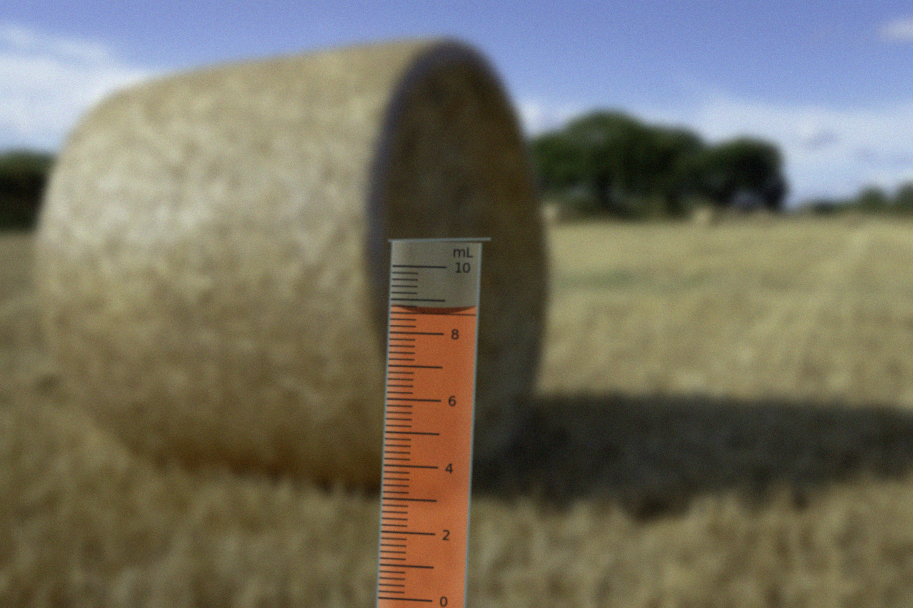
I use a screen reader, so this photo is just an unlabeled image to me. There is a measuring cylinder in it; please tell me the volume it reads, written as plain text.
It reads 8.6 mL
